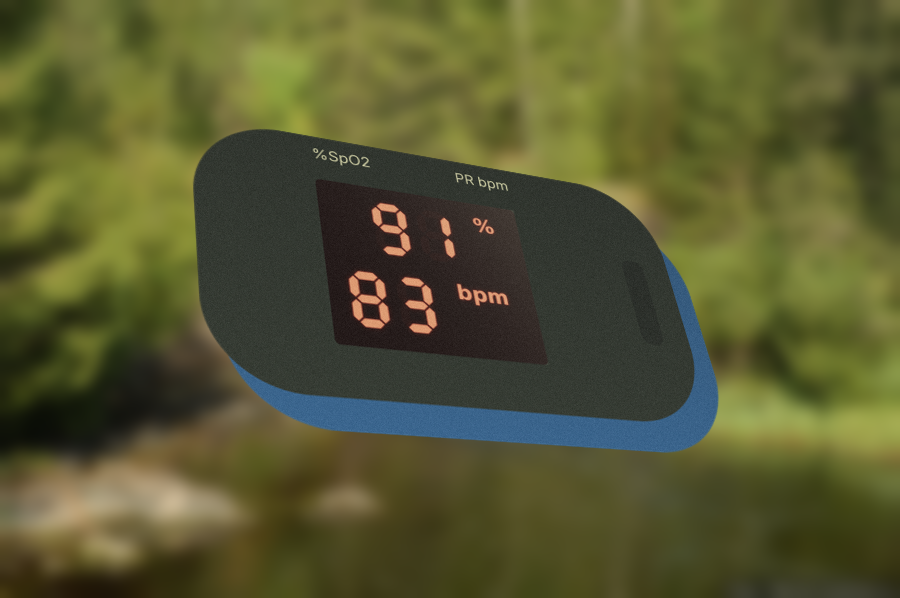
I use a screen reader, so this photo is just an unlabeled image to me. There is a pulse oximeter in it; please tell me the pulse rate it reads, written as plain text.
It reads 83 bpm
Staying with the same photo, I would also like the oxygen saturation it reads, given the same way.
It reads 91 %
